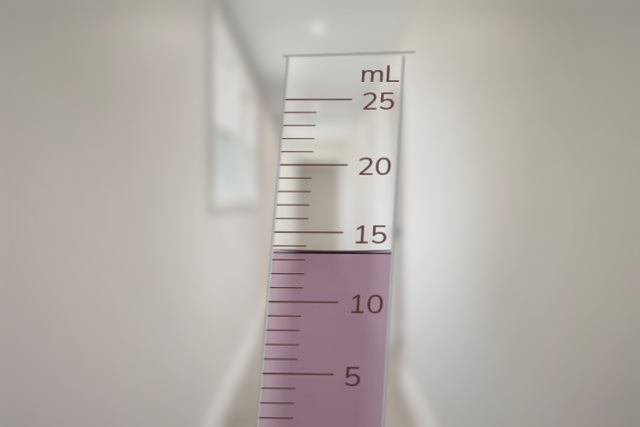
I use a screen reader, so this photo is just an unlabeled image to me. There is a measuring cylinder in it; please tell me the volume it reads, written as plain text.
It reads 13.5 mL
